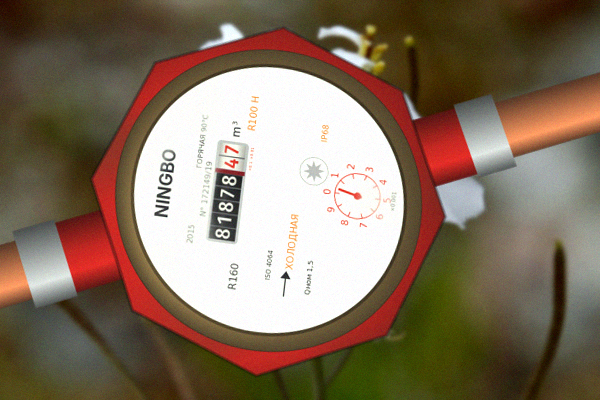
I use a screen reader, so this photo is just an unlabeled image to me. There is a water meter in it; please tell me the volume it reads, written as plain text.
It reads 81878.470 m³
